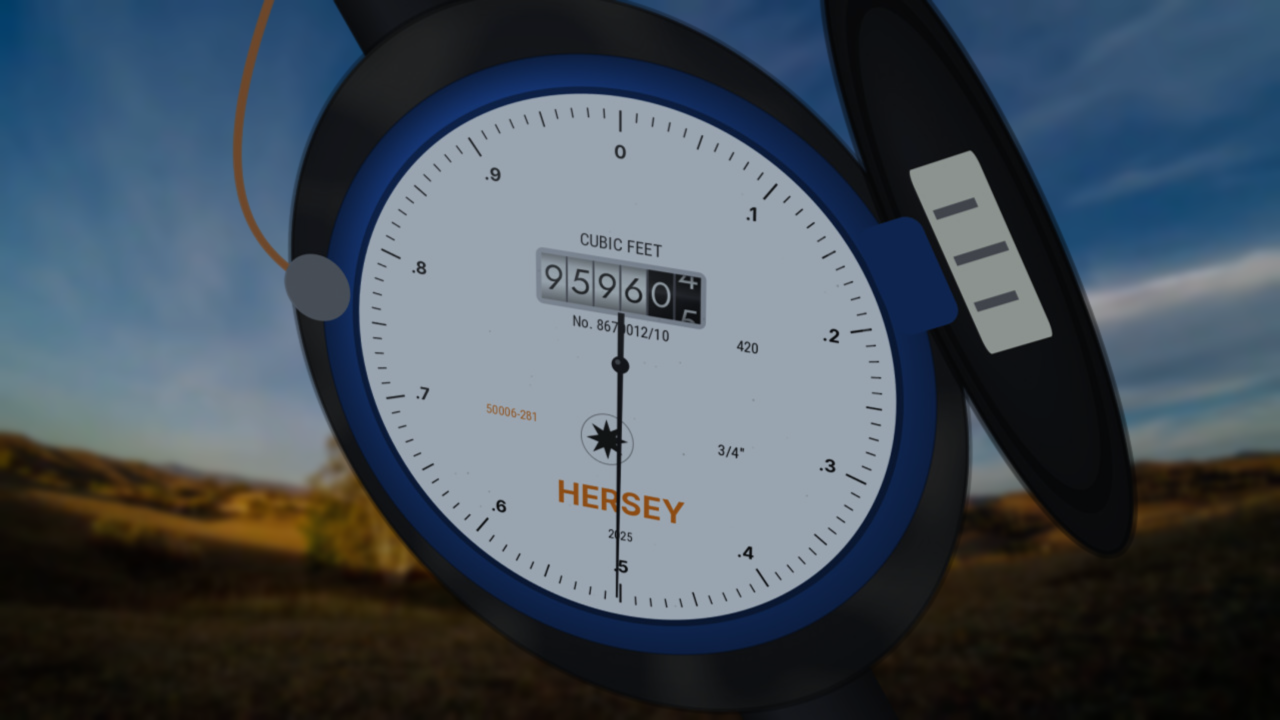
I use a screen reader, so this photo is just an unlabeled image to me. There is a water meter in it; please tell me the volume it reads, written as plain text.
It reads 959604.50 ft³
